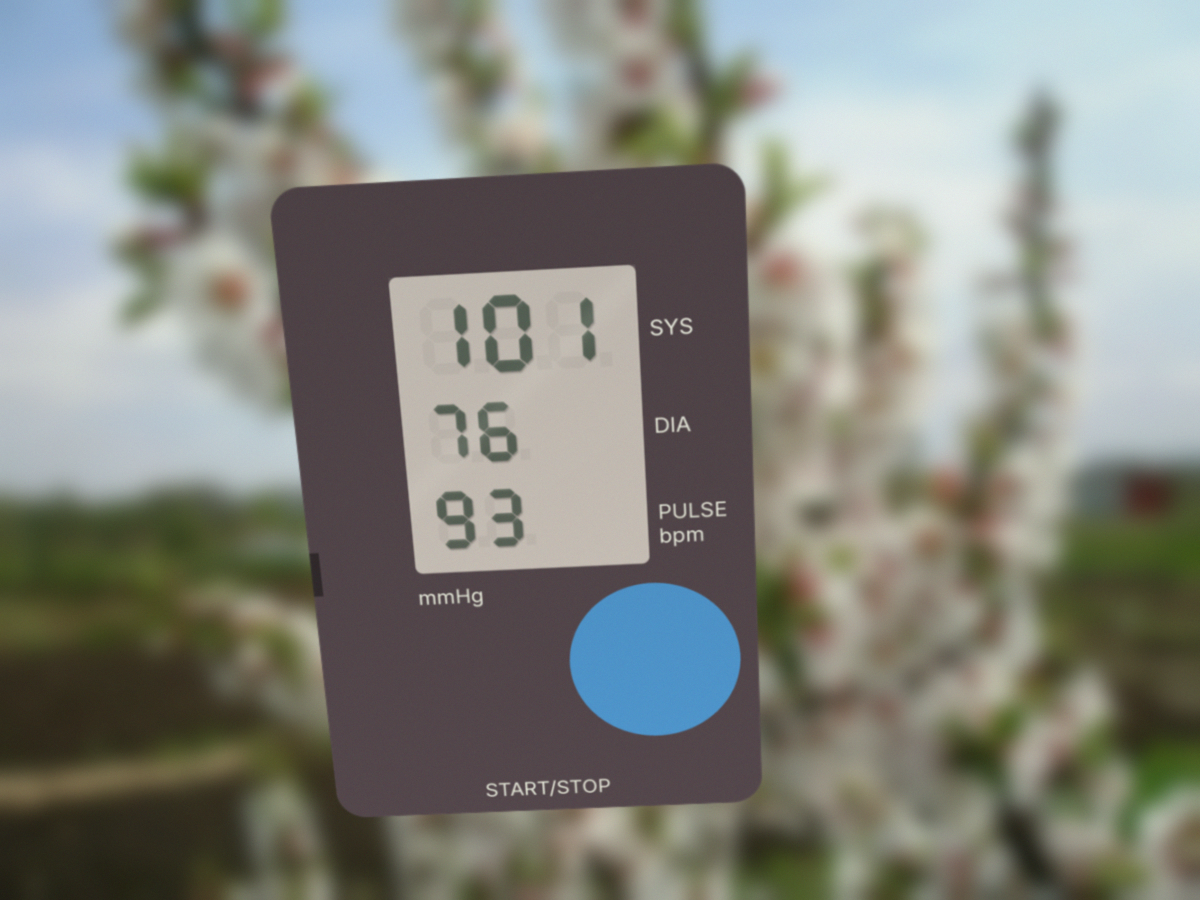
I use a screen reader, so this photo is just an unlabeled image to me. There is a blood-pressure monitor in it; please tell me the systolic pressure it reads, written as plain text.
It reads 101 mmHg
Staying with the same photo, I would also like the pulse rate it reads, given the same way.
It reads 93 bpm
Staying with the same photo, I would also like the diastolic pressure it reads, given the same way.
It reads 76 mmHg
